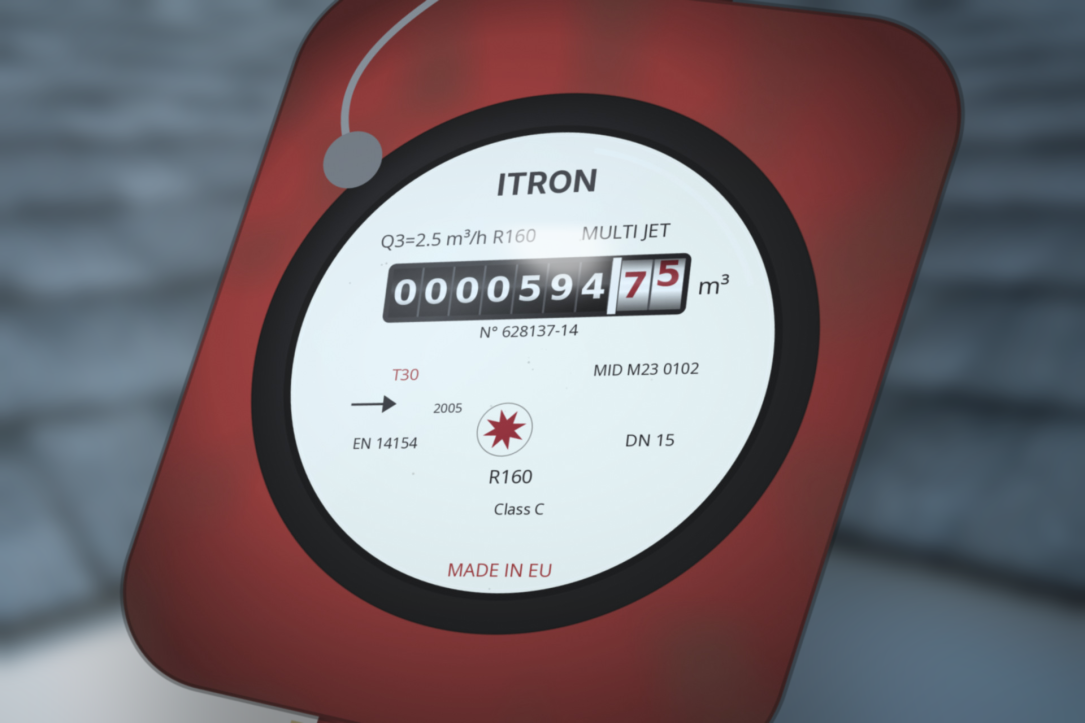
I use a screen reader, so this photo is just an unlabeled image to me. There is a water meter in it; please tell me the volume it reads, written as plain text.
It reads 594.75 m³
